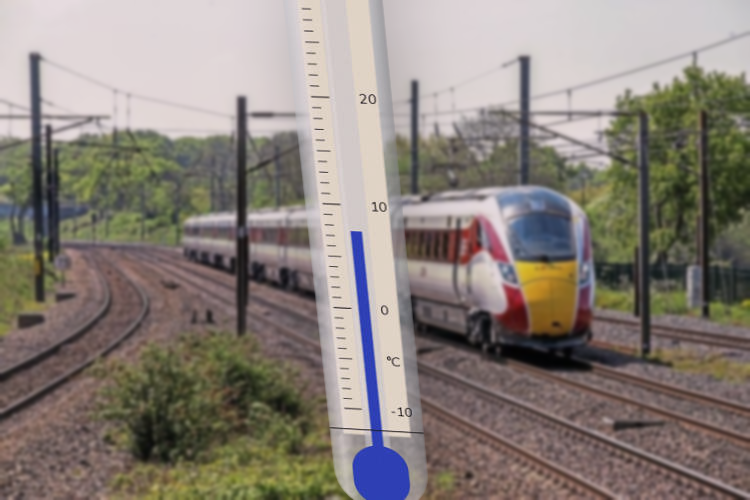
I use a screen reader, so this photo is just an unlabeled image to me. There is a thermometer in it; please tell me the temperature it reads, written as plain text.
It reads 7.5 °C
